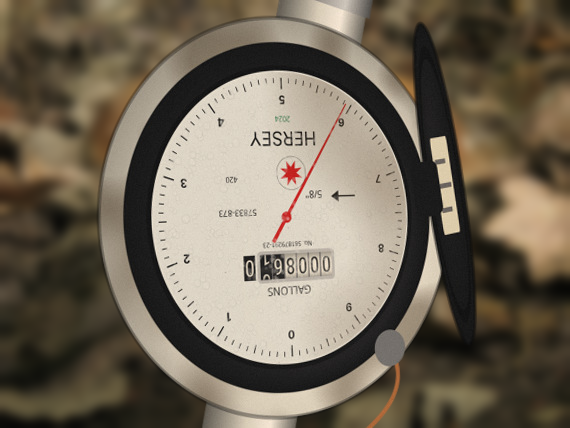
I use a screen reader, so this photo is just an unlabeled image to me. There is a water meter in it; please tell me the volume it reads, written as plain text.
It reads 8605.9 gal
